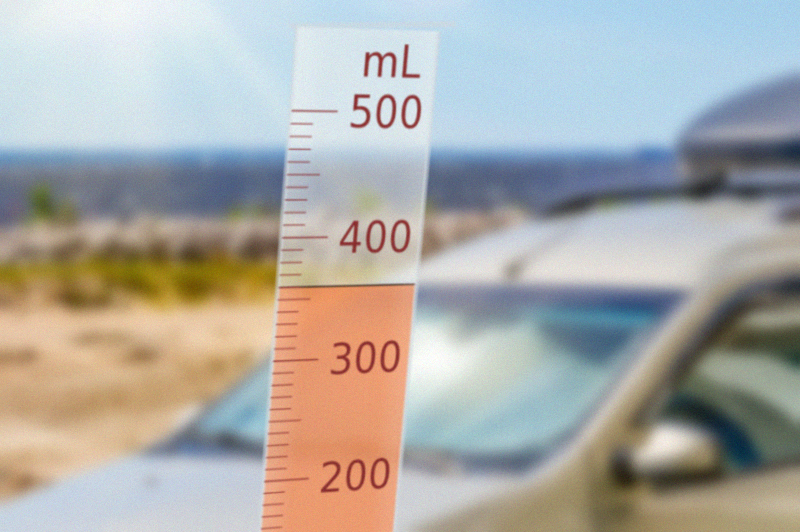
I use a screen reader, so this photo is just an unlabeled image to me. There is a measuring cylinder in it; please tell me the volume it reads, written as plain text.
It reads 360 mL
